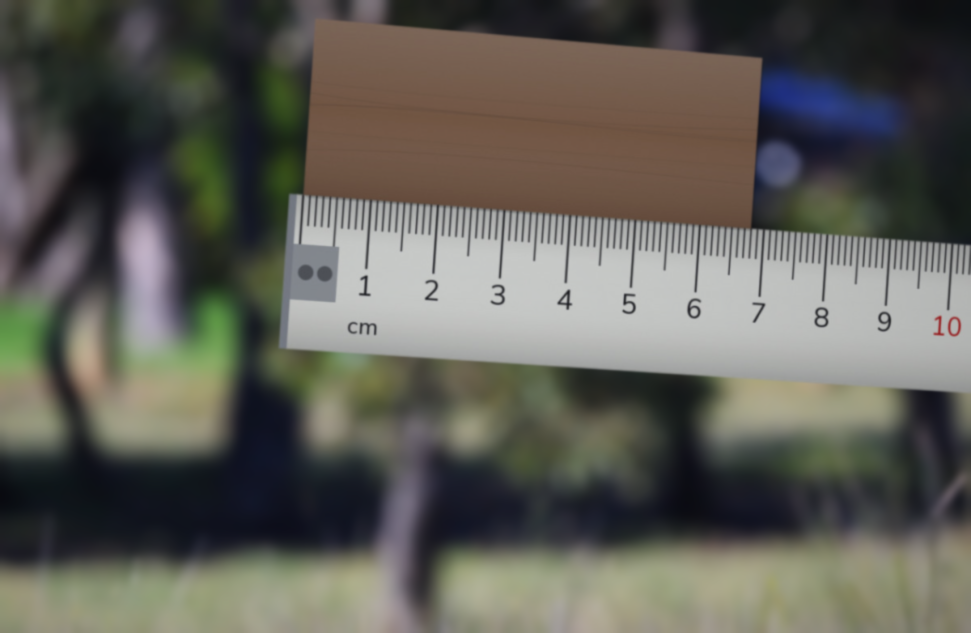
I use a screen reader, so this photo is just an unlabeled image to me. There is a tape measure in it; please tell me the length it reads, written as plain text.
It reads 6.8 cm
